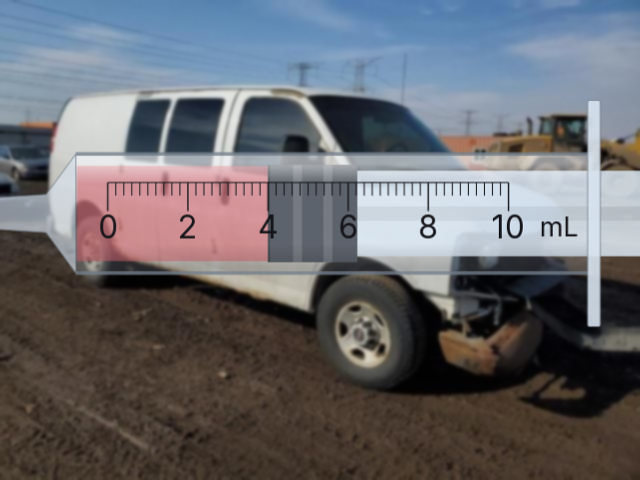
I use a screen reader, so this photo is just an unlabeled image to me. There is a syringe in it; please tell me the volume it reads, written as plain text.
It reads 4 mL
